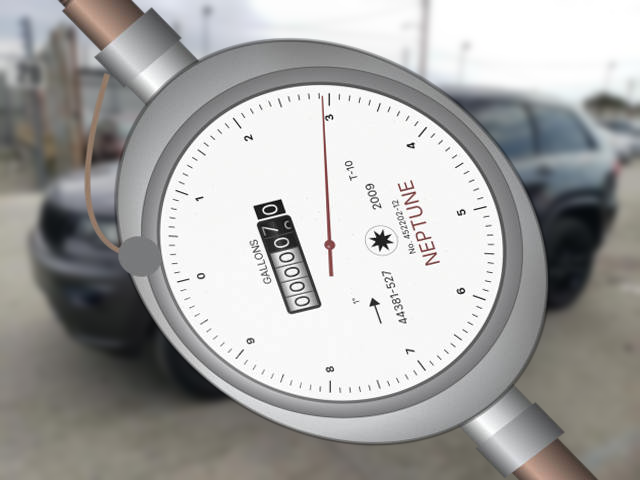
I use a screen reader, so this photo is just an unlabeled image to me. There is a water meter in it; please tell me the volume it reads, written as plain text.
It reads 72.9 gal
